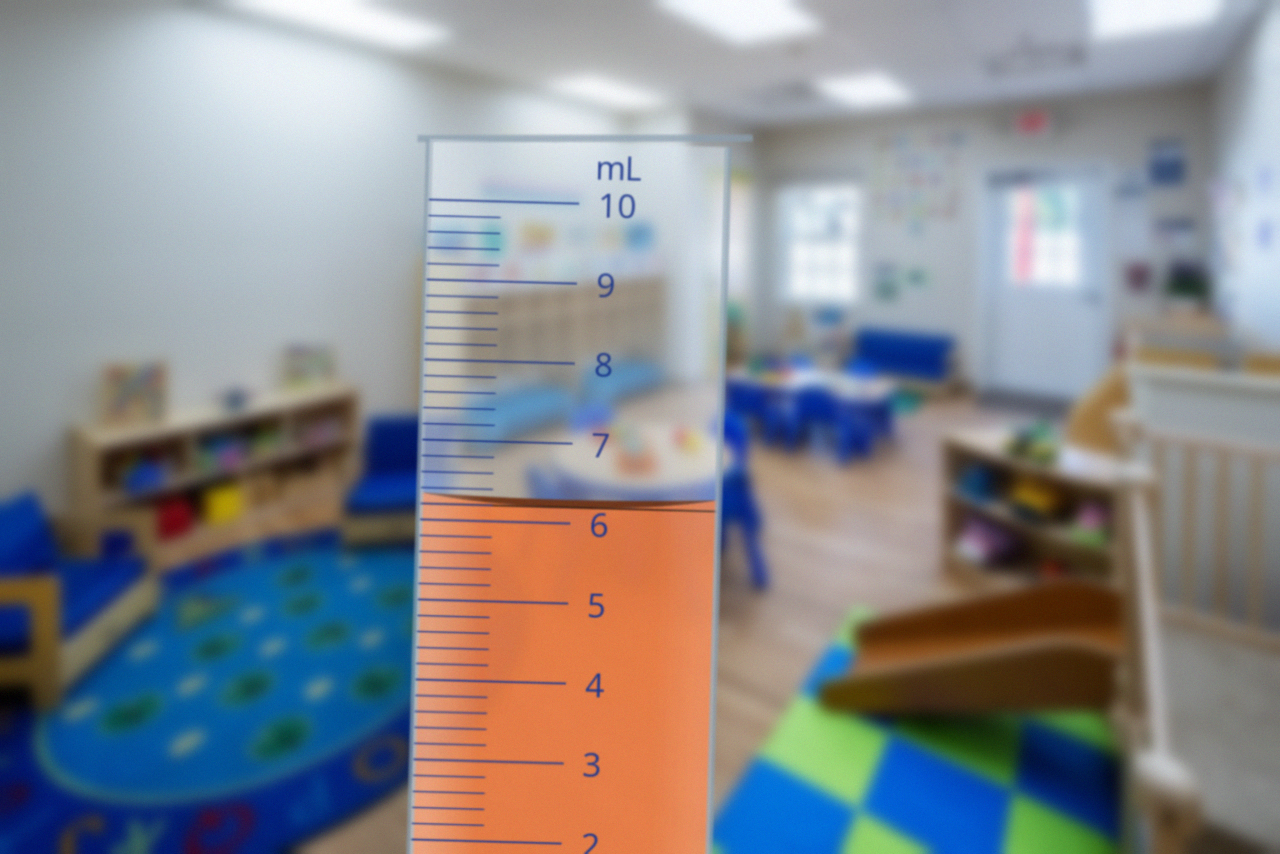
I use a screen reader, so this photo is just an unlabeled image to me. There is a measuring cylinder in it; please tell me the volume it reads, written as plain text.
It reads 6.2 mL
